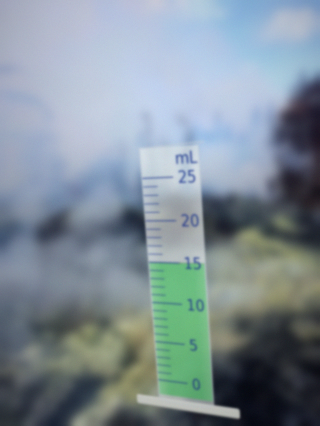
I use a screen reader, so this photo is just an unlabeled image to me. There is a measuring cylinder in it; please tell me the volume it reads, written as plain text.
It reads 15 mL
